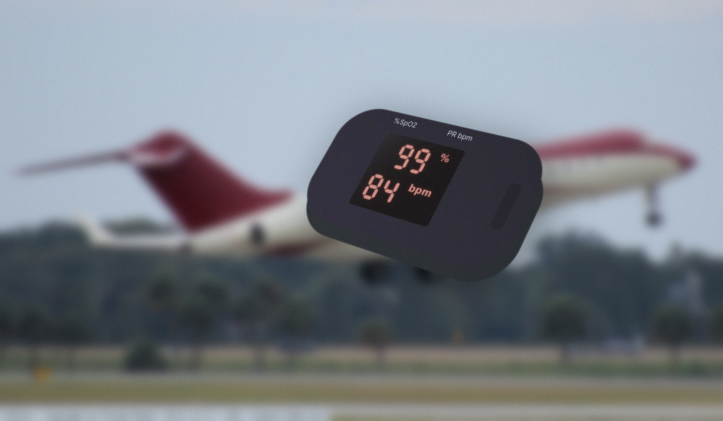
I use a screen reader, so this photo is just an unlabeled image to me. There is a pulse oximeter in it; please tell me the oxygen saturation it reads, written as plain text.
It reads 99 %
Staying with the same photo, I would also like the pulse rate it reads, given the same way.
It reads 84 bpm
